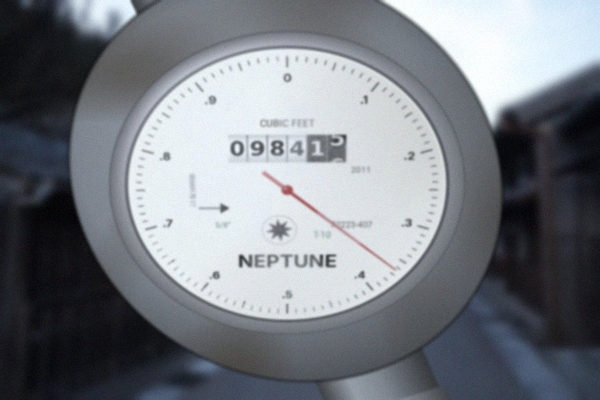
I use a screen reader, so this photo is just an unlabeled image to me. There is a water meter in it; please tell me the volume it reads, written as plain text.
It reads 98415.36 ft³
